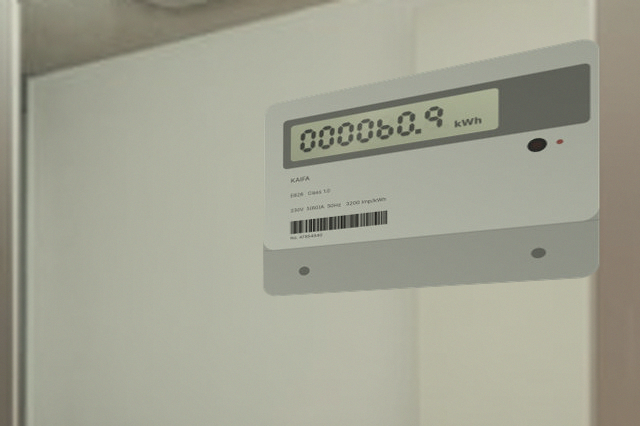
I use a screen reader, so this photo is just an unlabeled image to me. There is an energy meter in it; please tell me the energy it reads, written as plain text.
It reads 60.9 kWh
